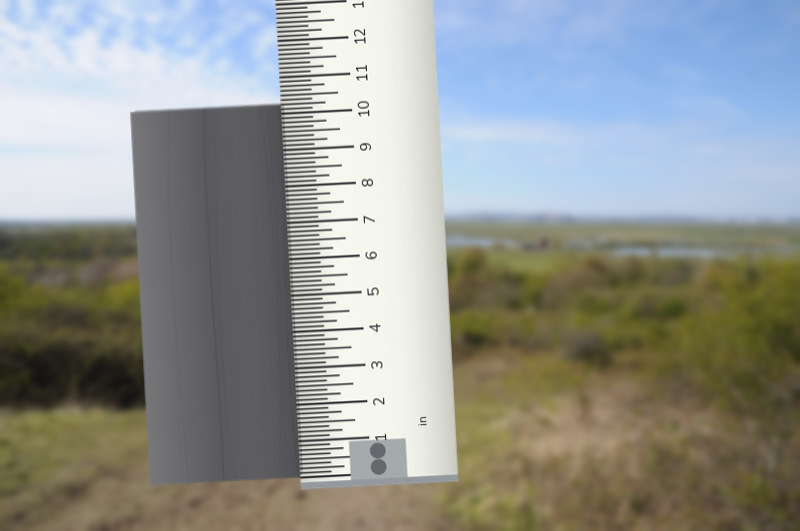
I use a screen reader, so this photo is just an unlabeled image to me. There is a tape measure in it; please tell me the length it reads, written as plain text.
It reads 10.25 in
